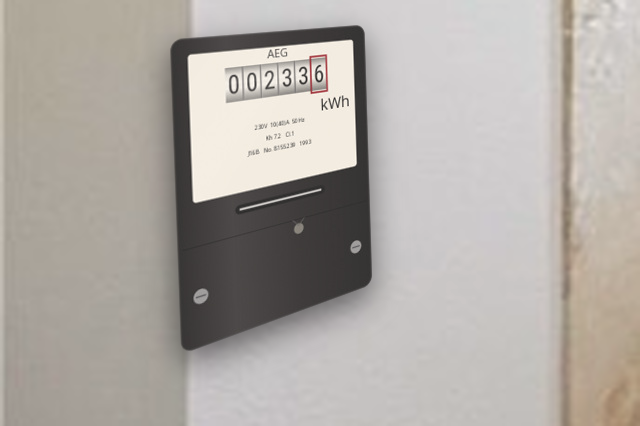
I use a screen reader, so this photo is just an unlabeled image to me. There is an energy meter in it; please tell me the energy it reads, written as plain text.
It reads 233.6 kWh
